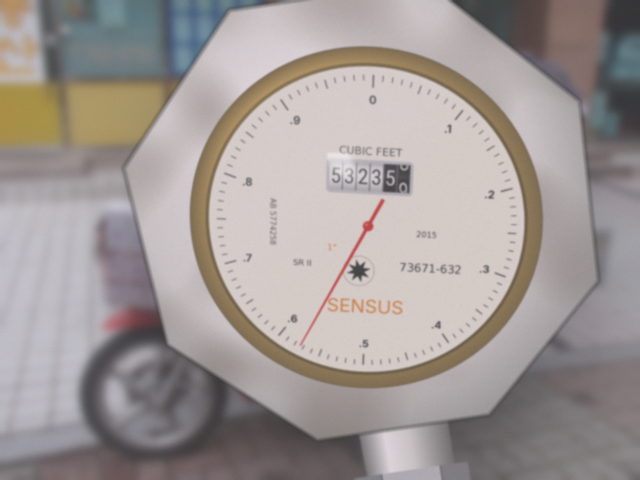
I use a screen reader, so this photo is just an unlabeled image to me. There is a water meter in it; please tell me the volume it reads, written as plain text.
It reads 532358.57 ft³
